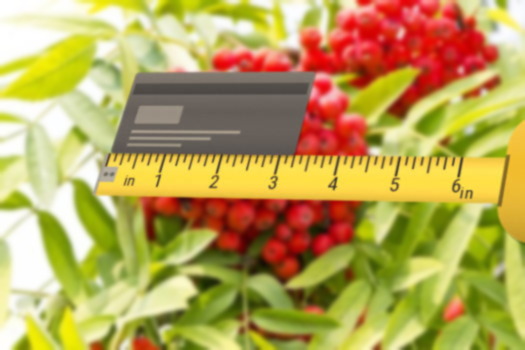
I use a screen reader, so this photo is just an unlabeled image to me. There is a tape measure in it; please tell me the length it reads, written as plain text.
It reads 3.25 in
